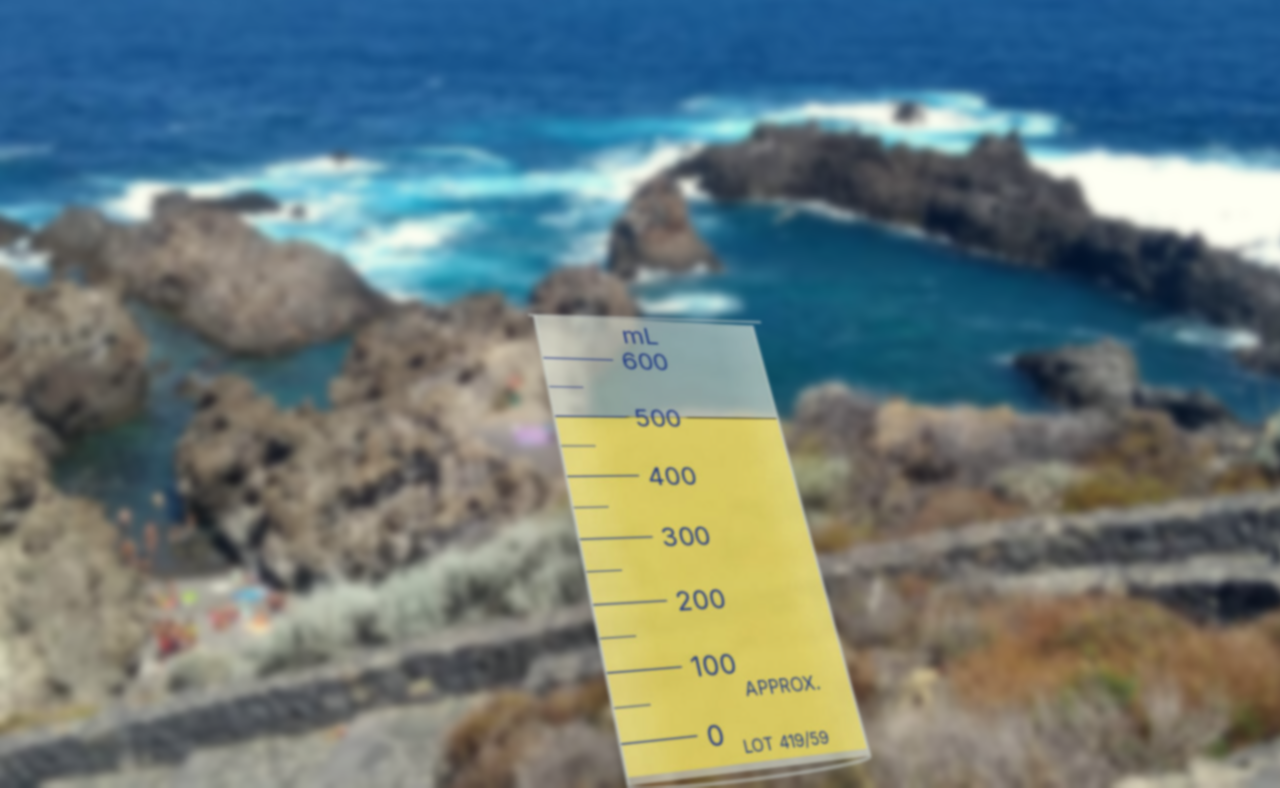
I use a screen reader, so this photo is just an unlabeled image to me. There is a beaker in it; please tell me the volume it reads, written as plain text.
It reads 500 mL
